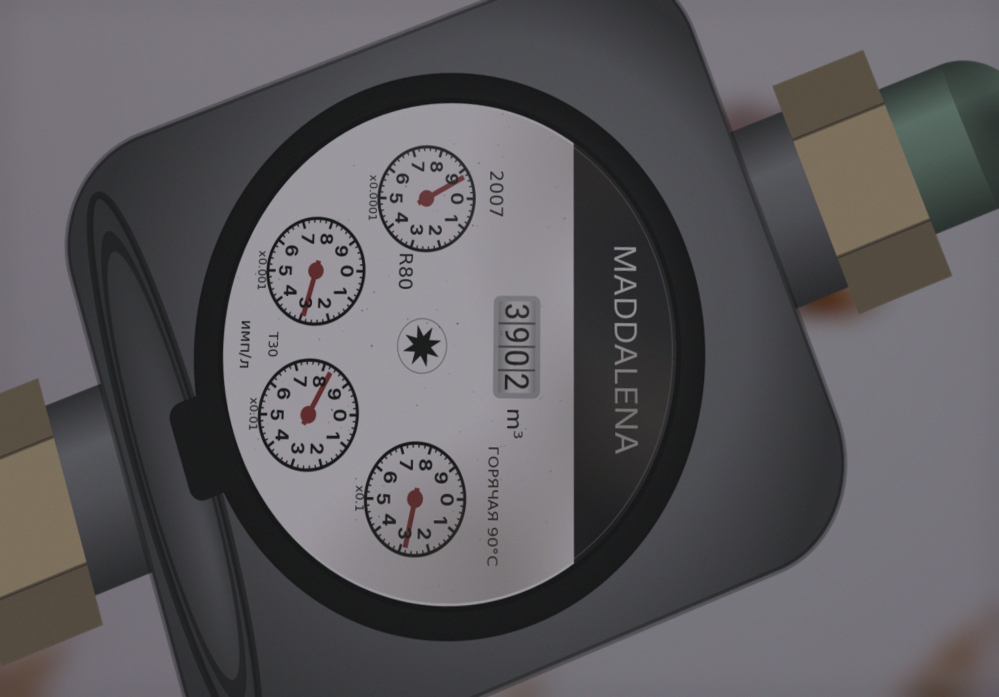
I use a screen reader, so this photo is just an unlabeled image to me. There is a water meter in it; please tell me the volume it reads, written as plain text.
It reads 3902.2829 m³
